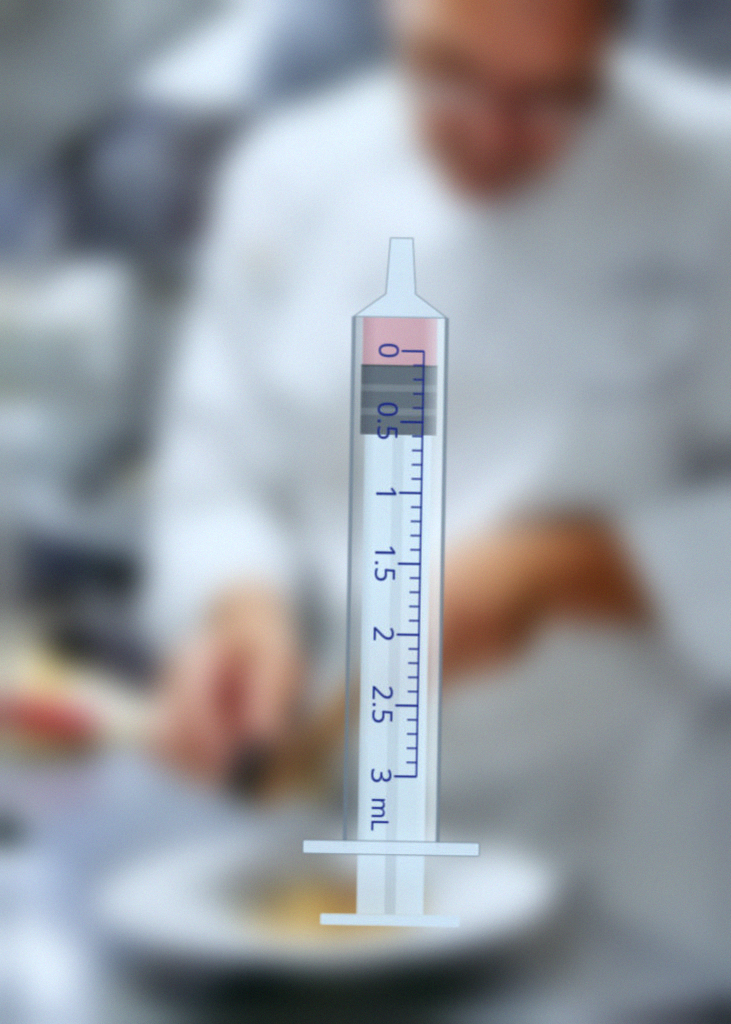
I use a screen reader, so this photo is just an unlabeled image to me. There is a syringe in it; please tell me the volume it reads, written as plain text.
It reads 0.1 mL
